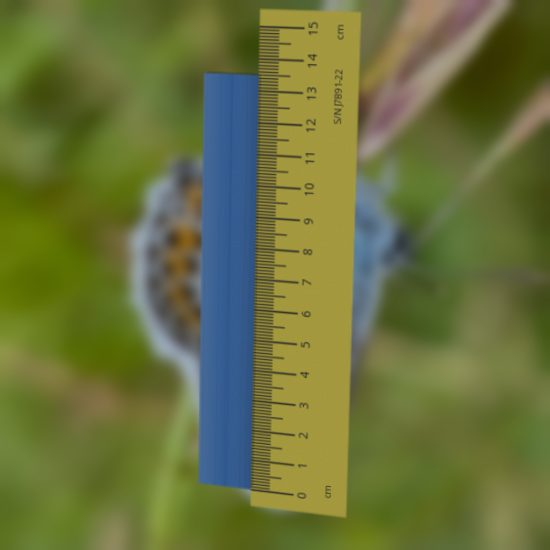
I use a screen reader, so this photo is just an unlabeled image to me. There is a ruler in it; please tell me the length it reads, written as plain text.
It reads 13.5 cm
